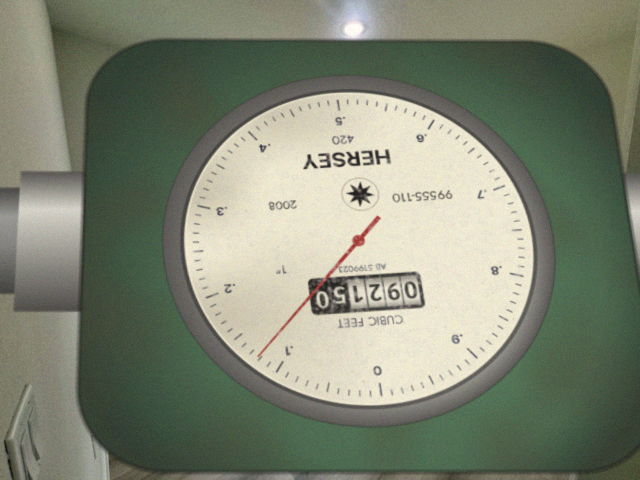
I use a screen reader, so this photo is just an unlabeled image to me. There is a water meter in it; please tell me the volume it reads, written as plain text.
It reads 92150.12 ft³
